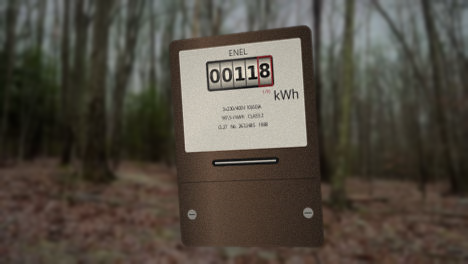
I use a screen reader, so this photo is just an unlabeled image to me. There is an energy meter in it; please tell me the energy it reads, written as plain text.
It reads 11.8 kWh
